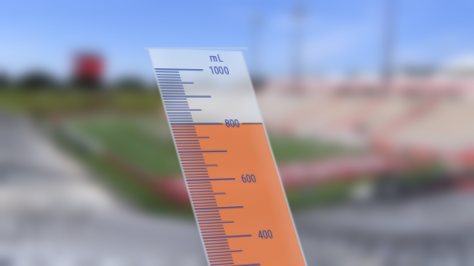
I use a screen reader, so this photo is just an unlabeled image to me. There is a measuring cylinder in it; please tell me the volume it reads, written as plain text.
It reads 800 mL
